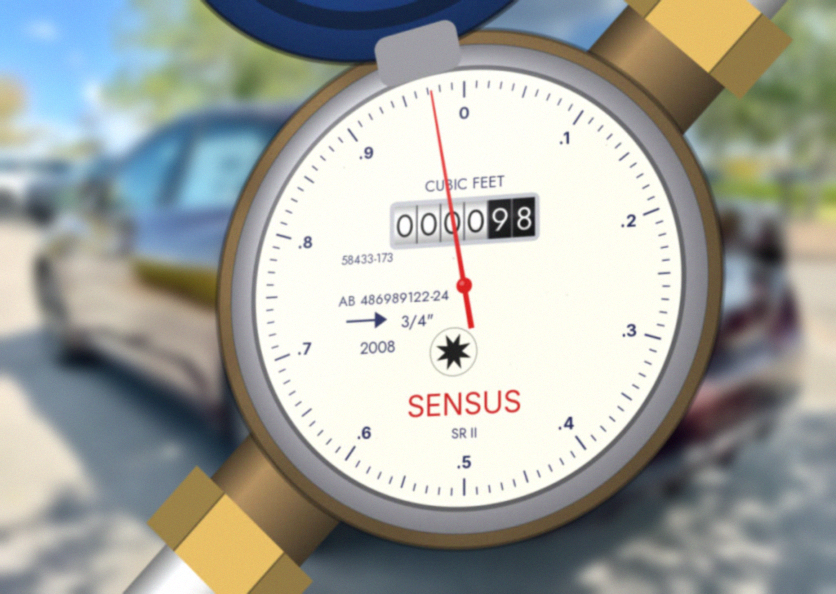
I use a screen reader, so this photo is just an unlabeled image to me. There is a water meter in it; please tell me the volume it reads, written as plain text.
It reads 97.97 ft³
